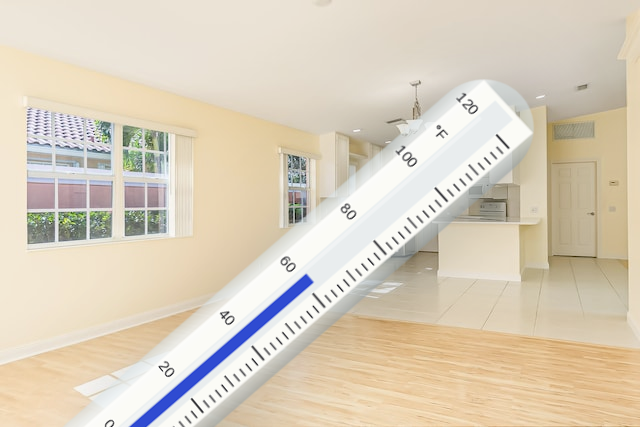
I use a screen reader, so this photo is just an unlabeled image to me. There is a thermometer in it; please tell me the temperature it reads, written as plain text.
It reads 62 °F
